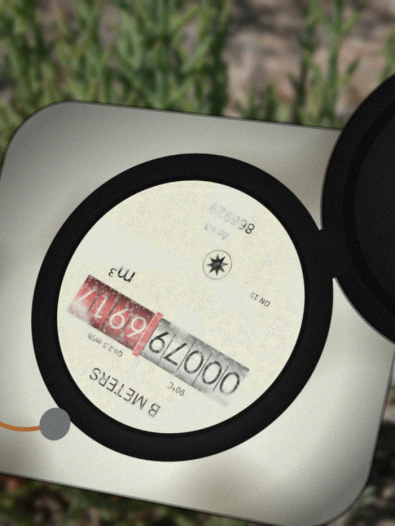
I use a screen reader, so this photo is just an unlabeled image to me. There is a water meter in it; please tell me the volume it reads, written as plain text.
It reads 79.6917 m³
